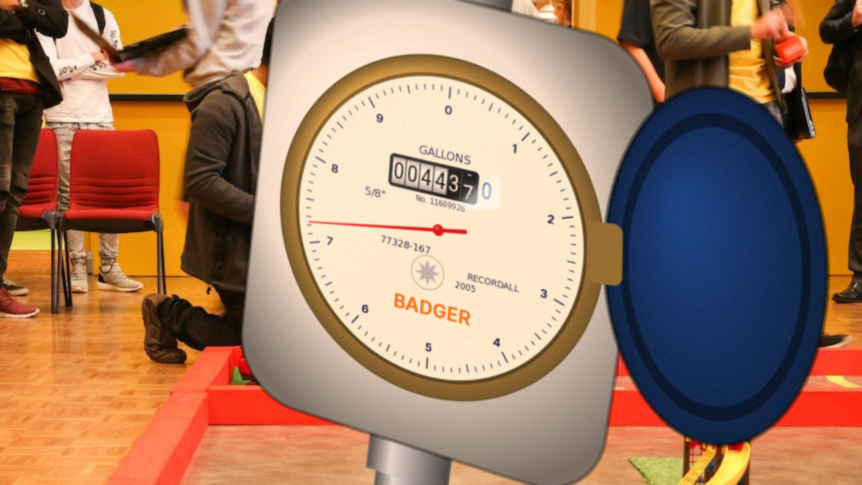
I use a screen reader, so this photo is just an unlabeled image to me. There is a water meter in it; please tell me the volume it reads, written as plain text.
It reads 44367.2 gal
